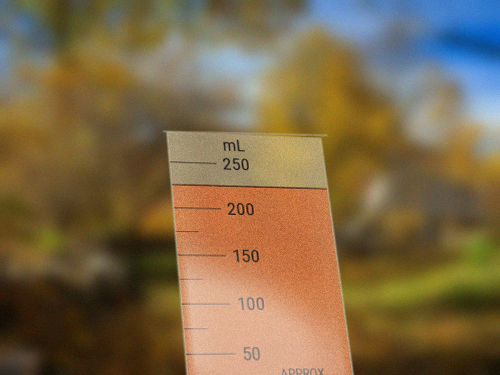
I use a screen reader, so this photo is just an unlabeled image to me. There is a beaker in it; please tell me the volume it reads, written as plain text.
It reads 225 mL
